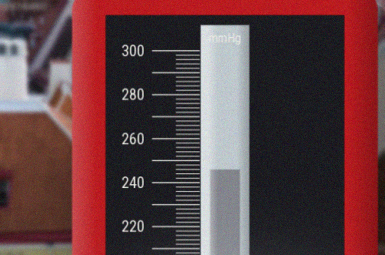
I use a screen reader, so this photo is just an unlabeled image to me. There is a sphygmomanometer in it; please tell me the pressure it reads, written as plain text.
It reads 246 mmHg
